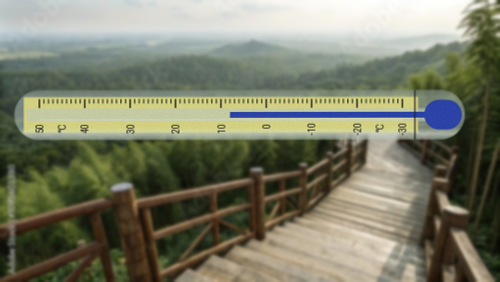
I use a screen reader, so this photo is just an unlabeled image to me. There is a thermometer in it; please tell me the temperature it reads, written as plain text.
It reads 8 °C
